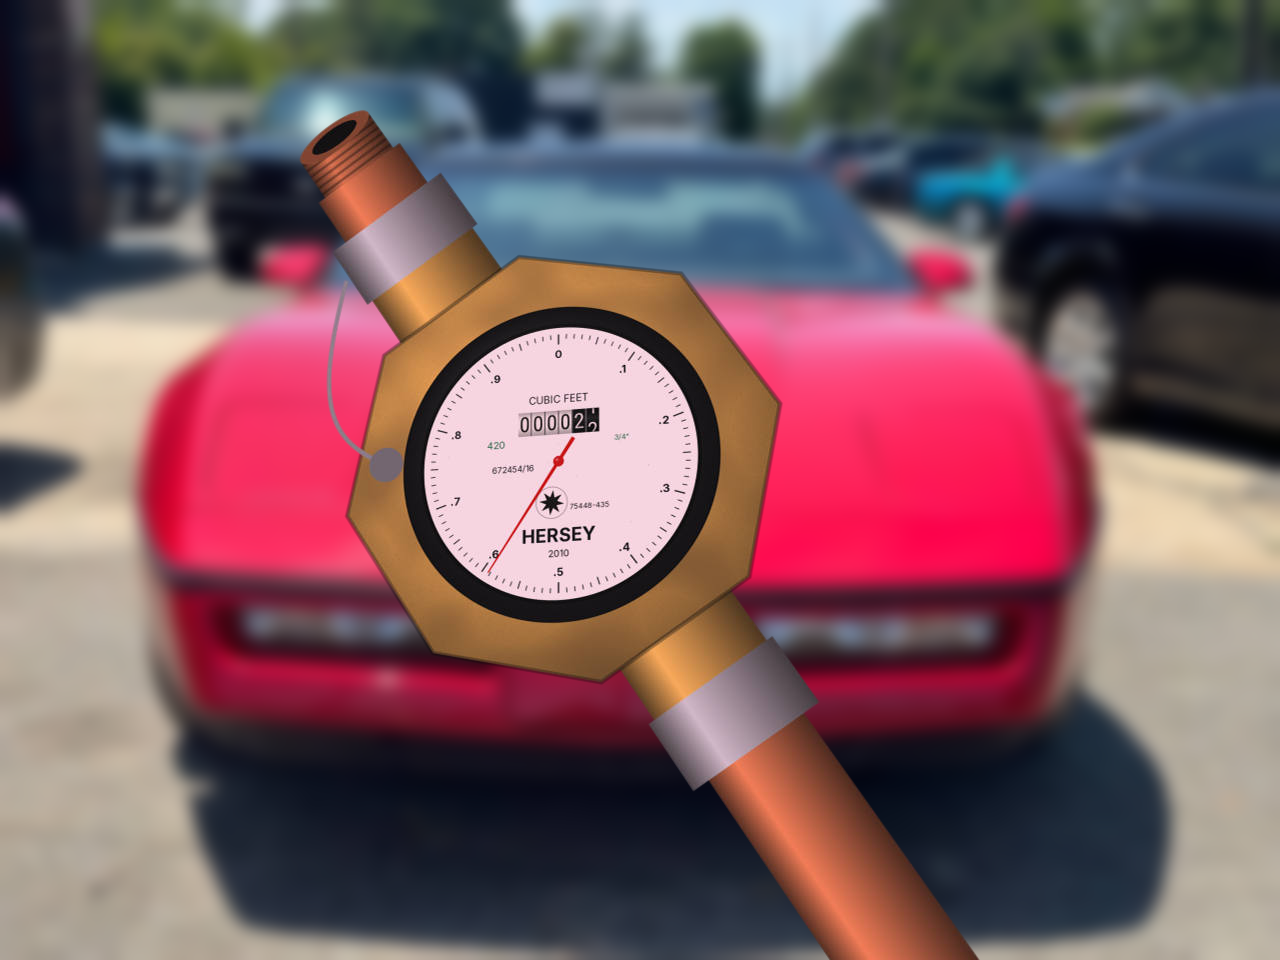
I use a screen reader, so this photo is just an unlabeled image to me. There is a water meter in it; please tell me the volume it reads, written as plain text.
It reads 21.59 ft³
